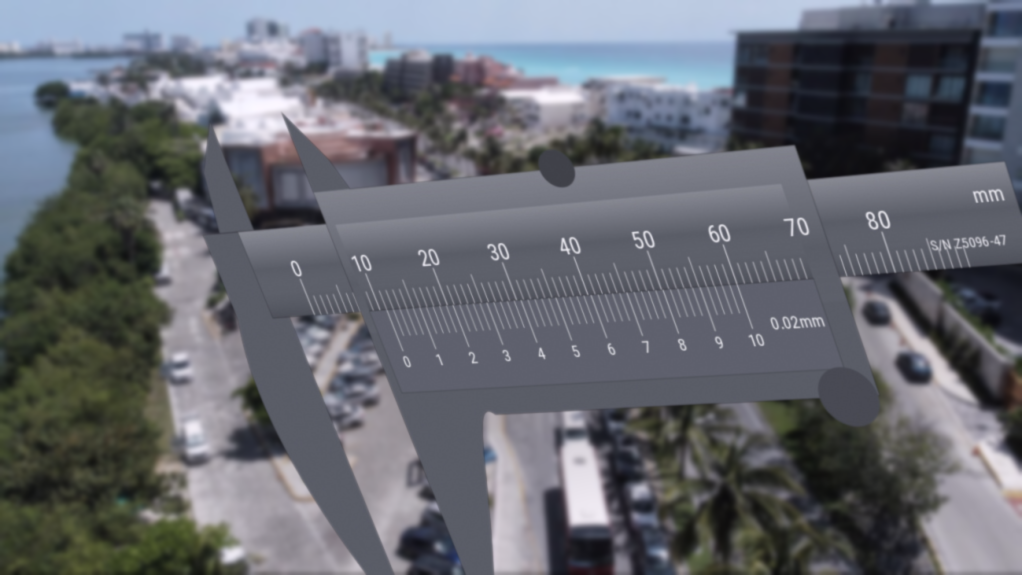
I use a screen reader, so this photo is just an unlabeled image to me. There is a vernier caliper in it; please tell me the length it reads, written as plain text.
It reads 11.0 mm
